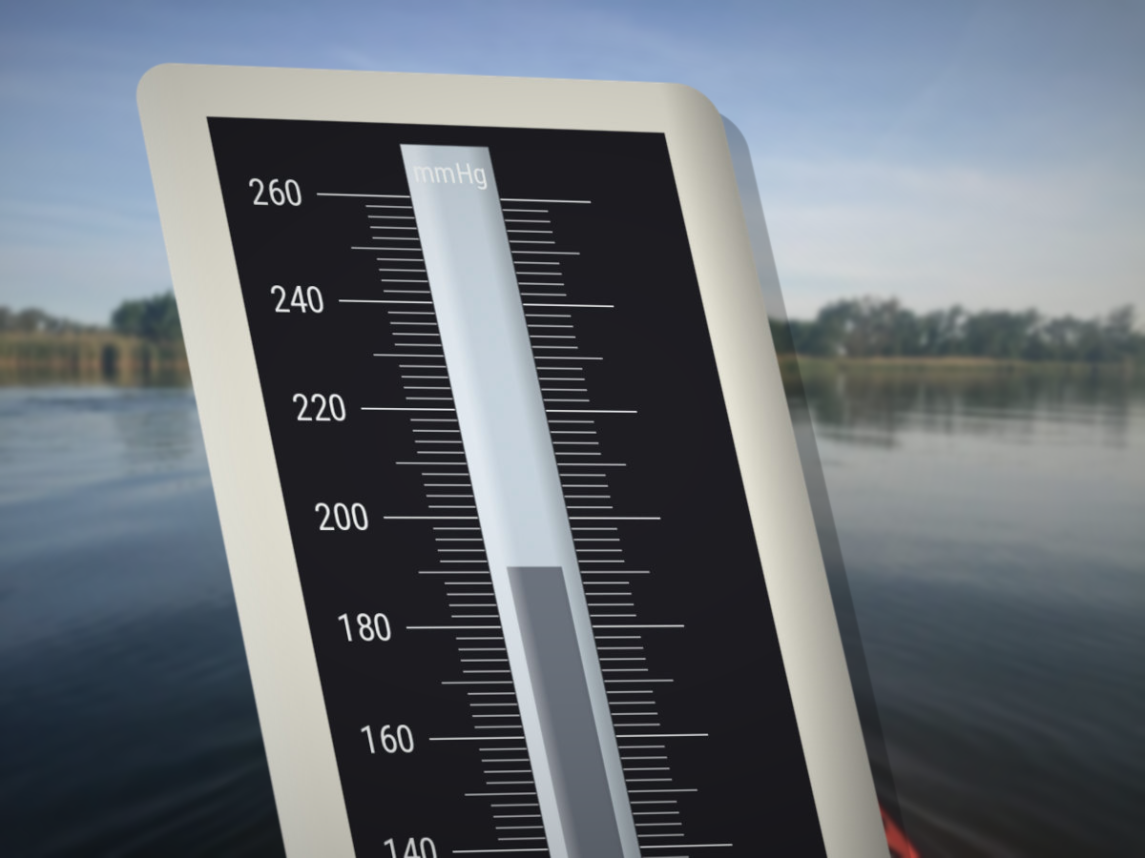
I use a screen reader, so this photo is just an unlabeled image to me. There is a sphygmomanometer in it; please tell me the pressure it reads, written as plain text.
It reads 191 mmHg
